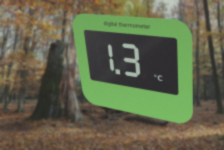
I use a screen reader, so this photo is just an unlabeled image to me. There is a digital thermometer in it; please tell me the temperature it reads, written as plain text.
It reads 1.3 °C
